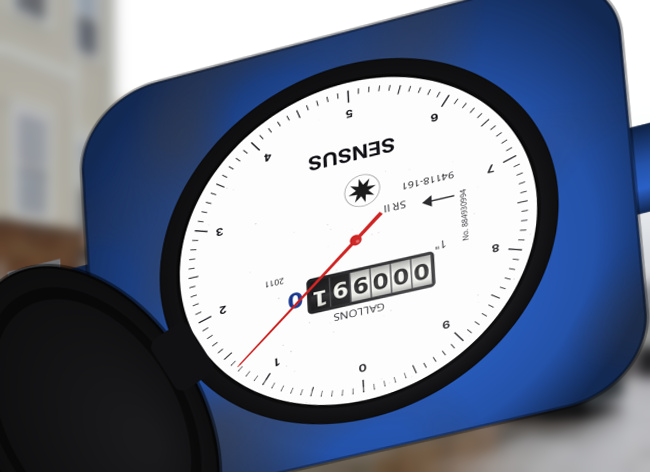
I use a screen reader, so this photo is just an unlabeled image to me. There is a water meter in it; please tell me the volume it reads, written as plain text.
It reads 9911.3 gal
